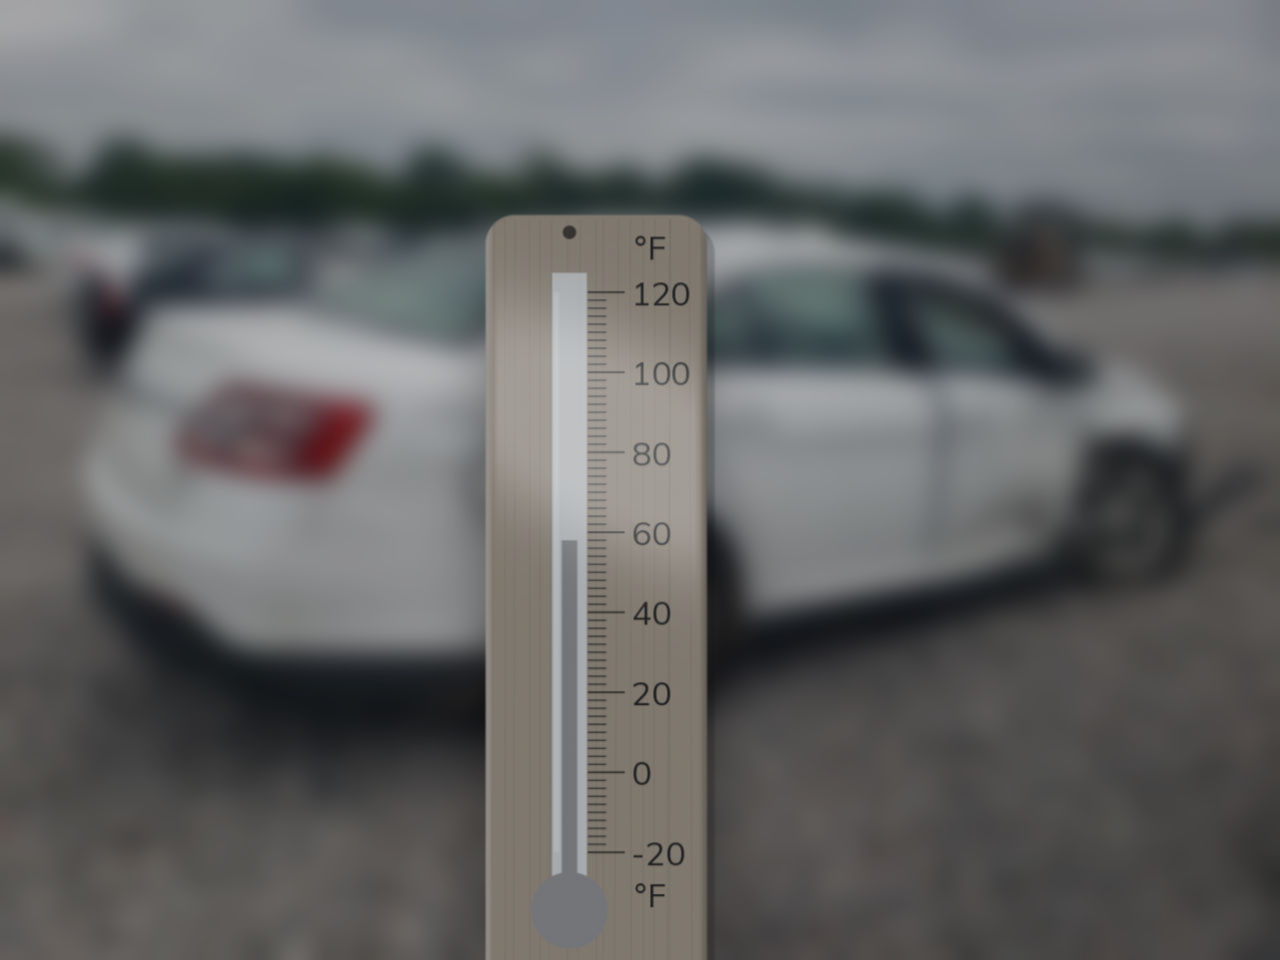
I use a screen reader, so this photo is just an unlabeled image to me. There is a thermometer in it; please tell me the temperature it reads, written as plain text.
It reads 58 °F
